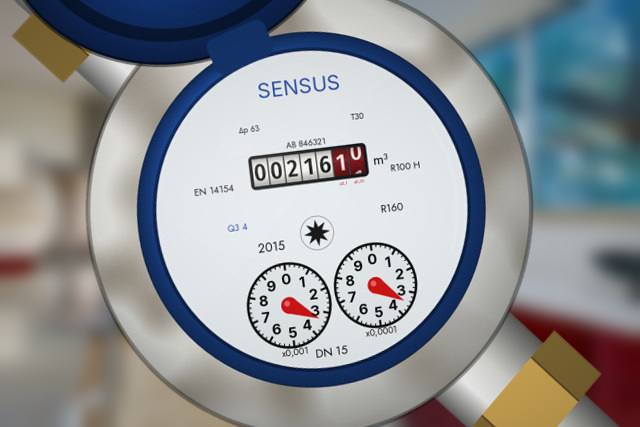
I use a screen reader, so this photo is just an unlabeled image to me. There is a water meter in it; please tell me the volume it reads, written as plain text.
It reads 216.1033 m³
